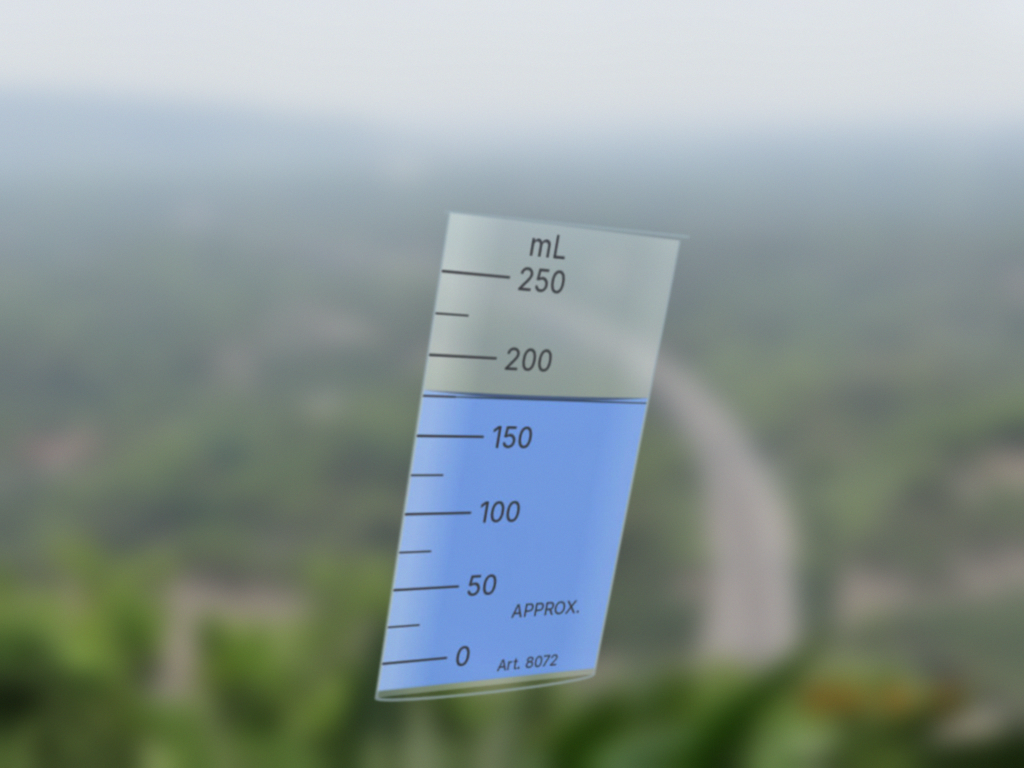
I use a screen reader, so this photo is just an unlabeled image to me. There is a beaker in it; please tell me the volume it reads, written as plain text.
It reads 175 mL
